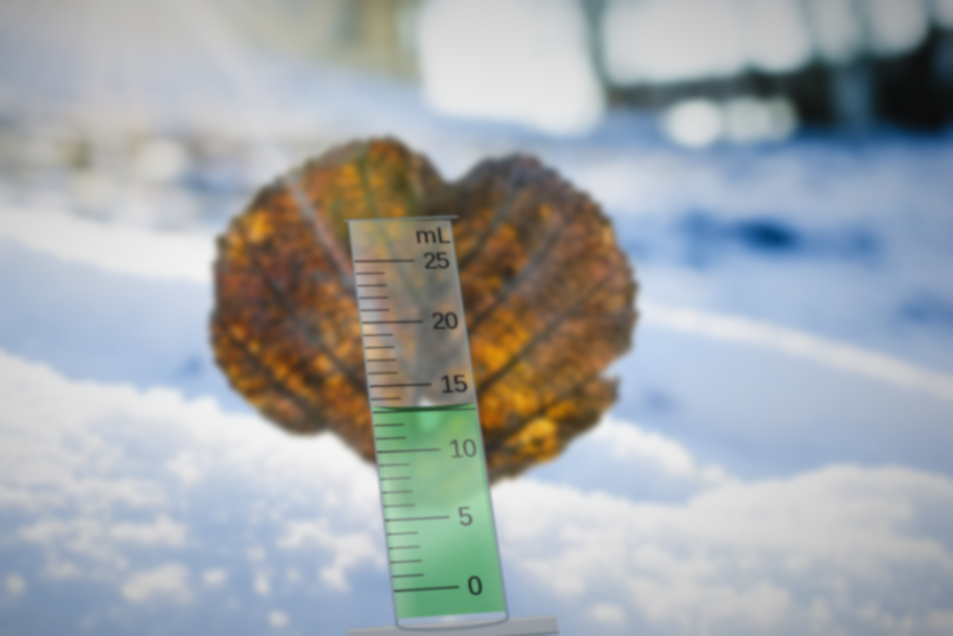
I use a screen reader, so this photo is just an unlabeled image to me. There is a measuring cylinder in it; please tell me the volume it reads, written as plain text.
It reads 13 mL
